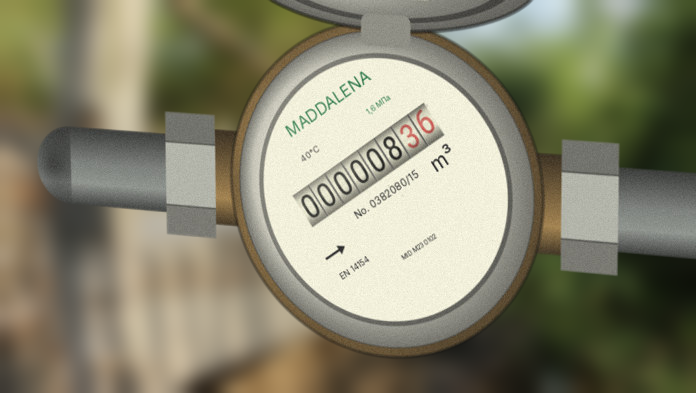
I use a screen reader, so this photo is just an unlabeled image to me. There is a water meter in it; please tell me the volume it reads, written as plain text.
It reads 8.36 m³
